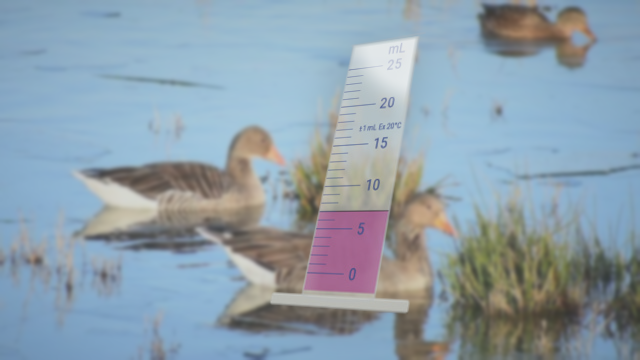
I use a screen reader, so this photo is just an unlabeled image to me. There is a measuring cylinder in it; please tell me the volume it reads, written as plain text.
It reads 7 mL
